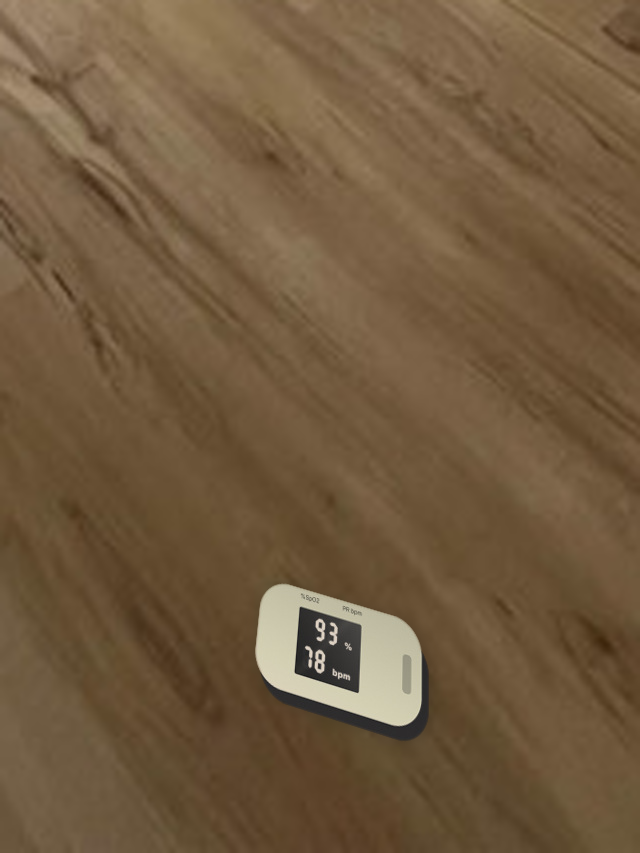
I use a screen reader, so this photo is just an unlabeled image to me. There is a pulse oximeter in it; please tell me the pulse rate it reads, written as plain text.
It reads 78 bpm
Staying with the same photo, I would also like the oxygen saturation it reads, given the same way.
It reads 93 %
